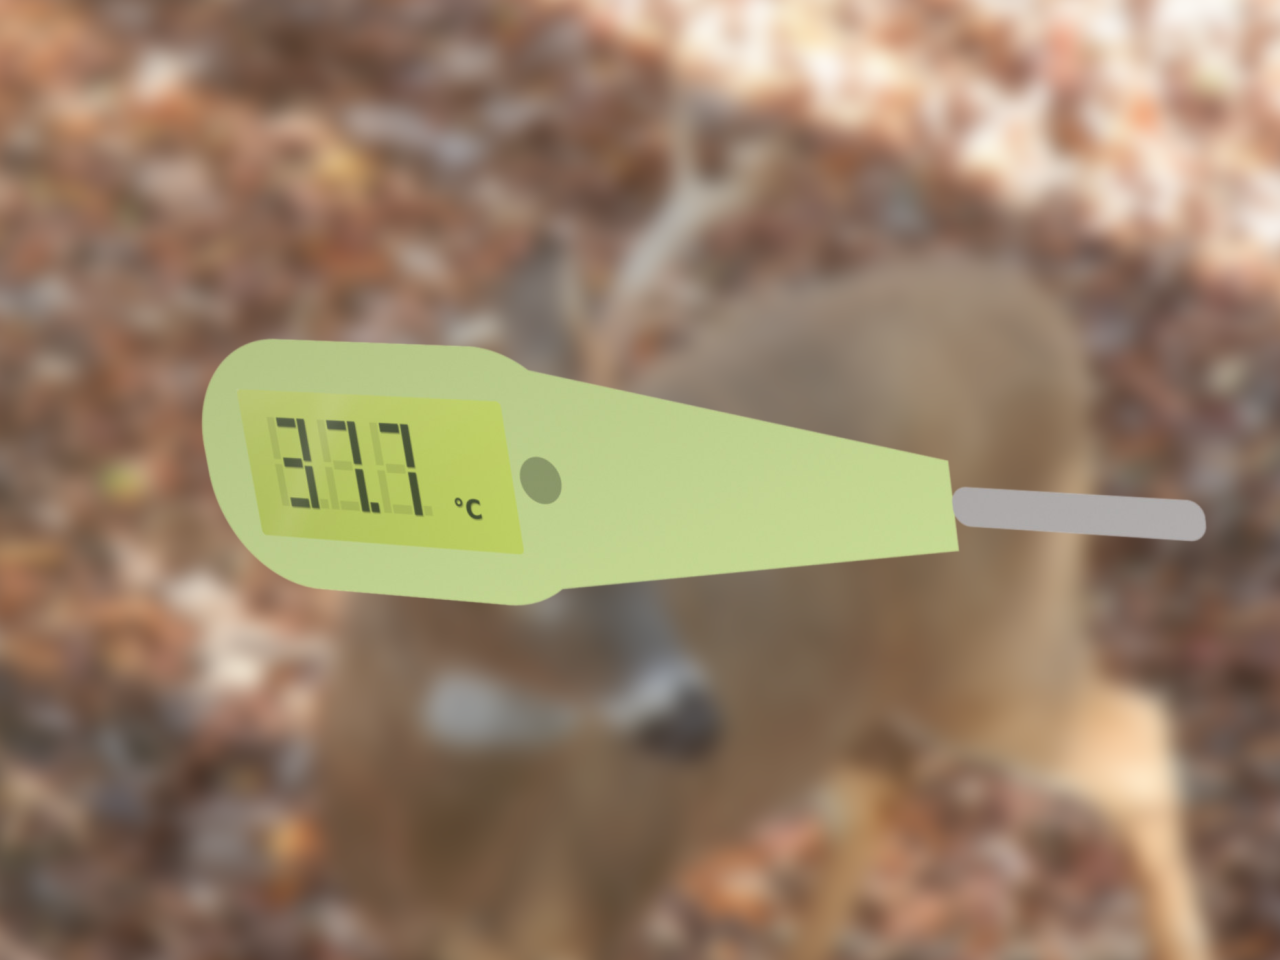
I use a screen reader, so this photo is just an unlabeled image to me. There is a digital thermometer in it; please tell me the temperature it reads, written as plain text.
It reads 37.7 °C
